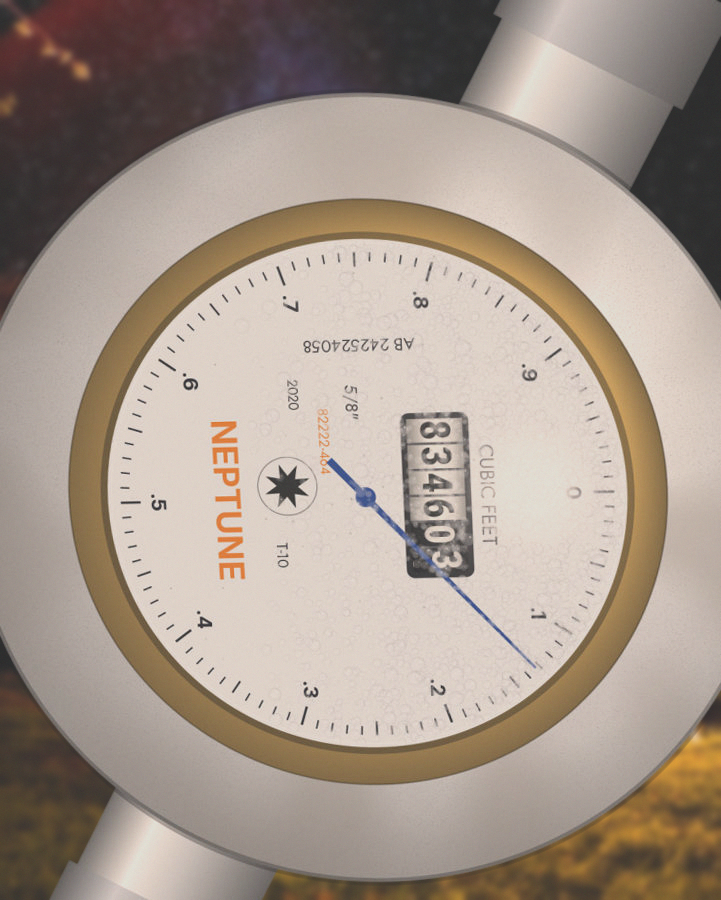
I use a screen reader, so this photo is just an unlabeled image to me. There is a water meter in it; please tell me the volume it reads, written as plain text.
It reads 834603.13 ft³
